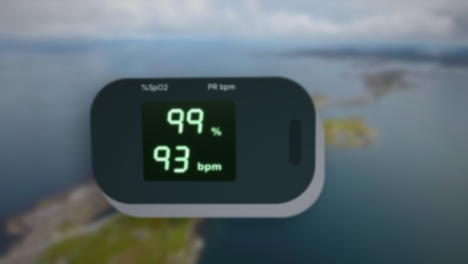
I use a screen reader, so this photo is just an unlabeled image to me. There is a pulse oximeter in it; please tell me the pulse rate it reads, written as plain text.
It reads 93 bpm
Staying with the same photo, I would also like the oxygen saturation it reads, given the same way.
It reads 99 %
